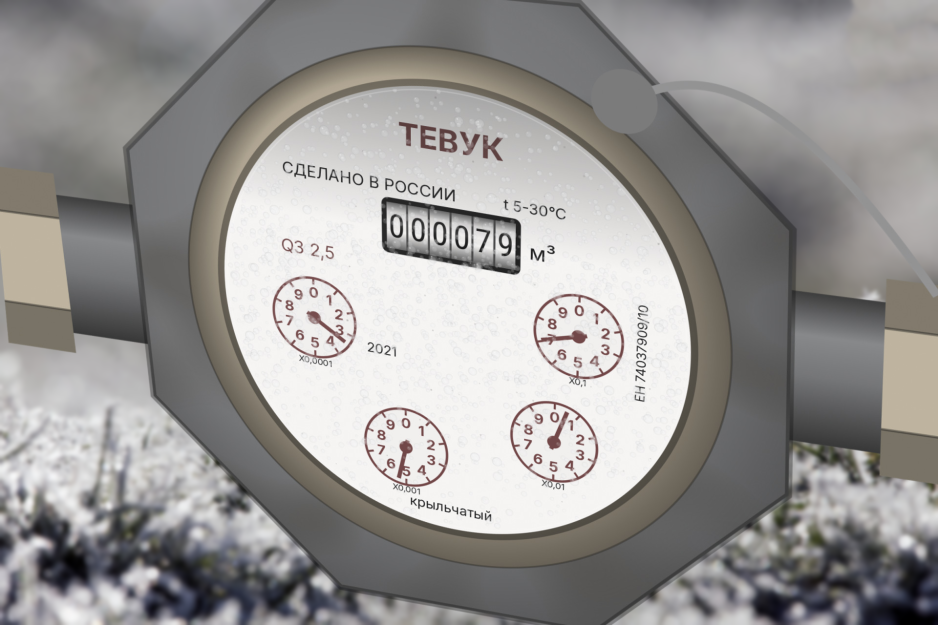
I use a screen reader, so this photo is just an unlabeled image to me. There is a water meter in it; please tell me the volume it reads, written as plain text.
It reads 79.7053 m³
